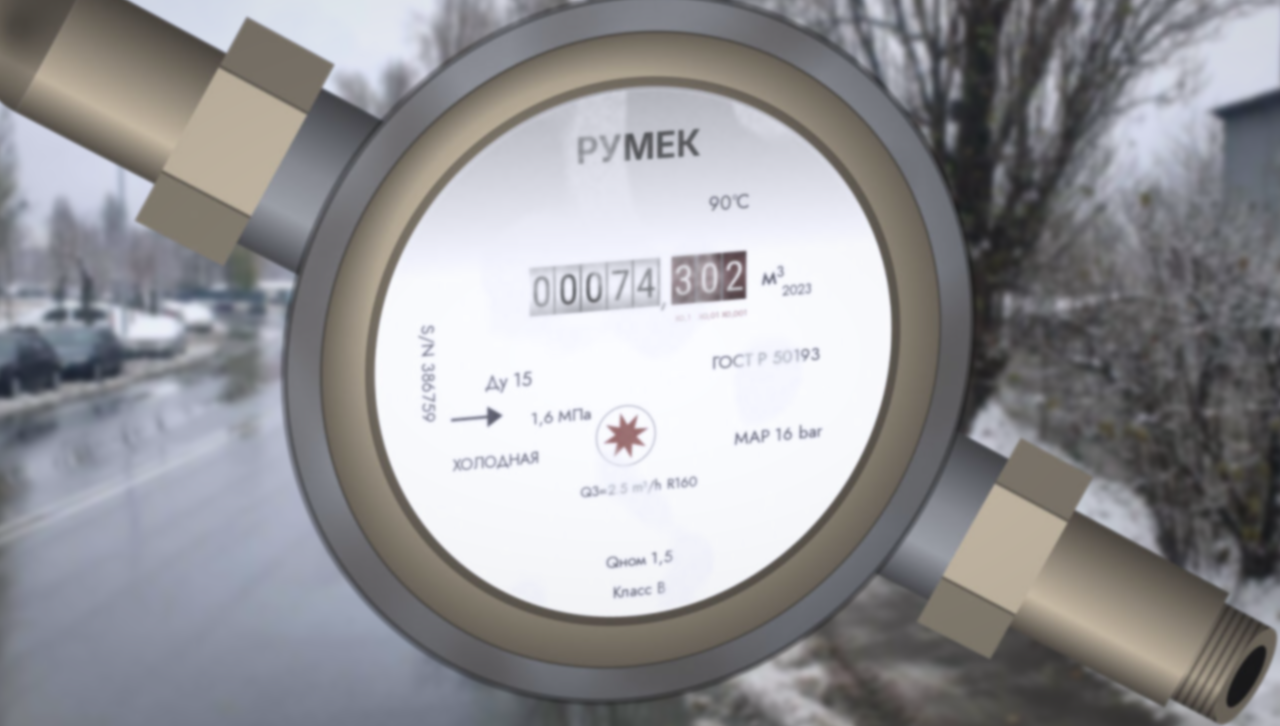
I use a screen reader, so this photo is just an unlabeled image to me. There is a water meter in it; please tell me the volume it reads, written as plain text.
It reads 74.302 m³
